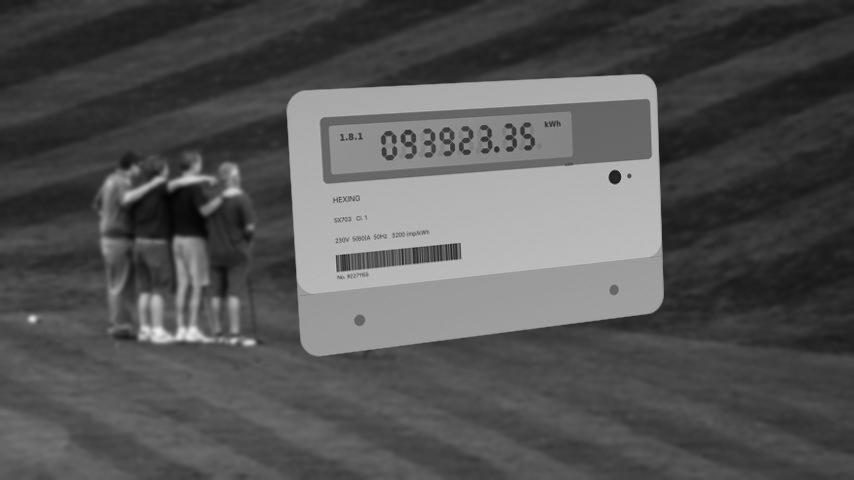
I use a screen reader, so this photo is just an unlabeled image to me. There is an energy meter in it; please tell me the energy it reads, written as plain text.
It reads 93923.35 kWh
